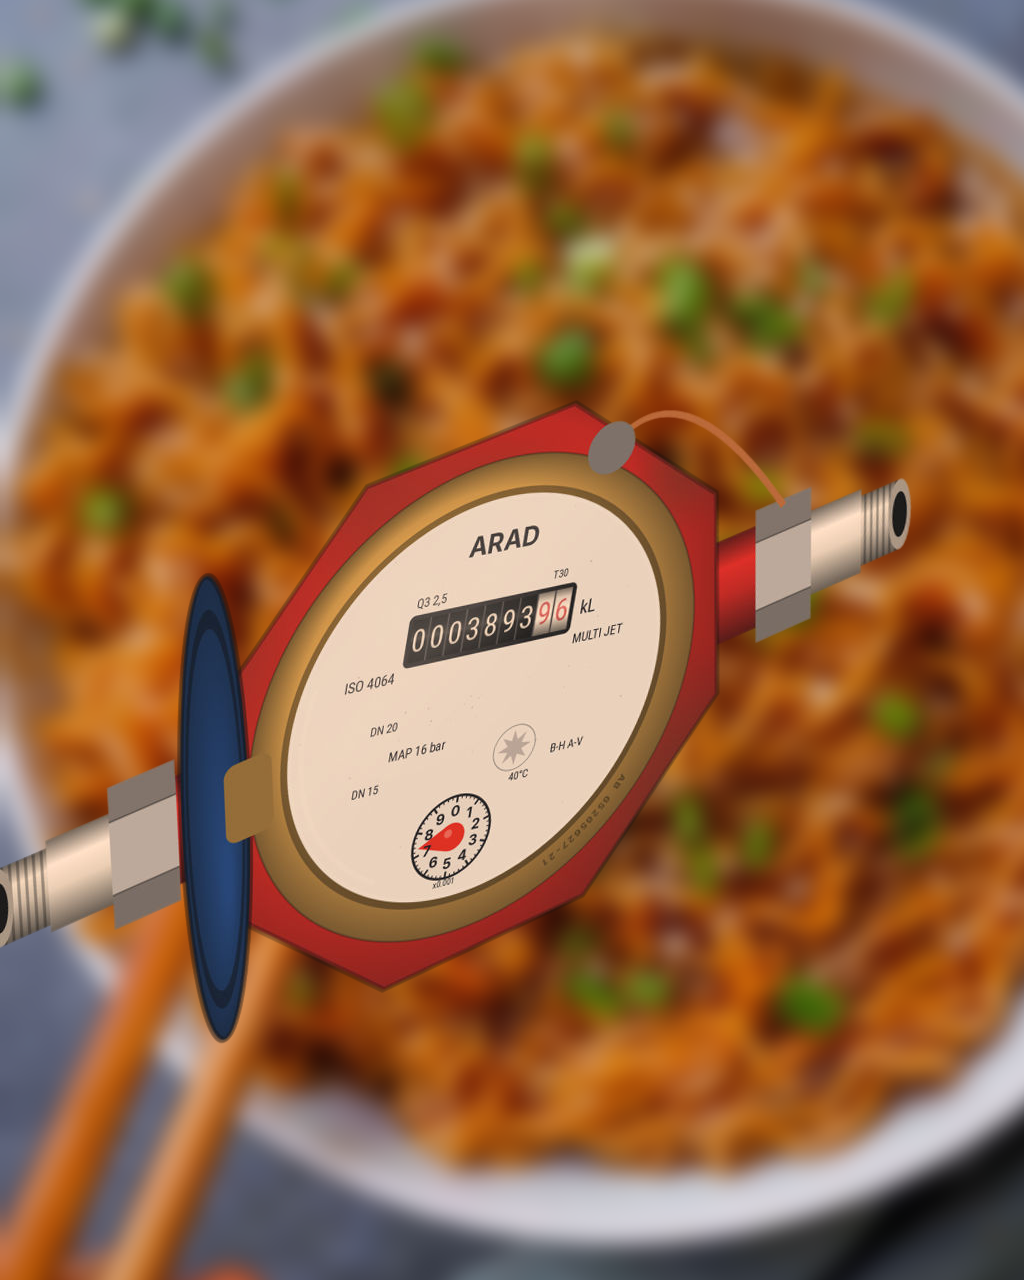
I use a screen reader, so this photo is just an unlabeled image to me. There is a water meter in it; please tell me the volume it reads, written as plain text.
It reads 3893.967 kL
